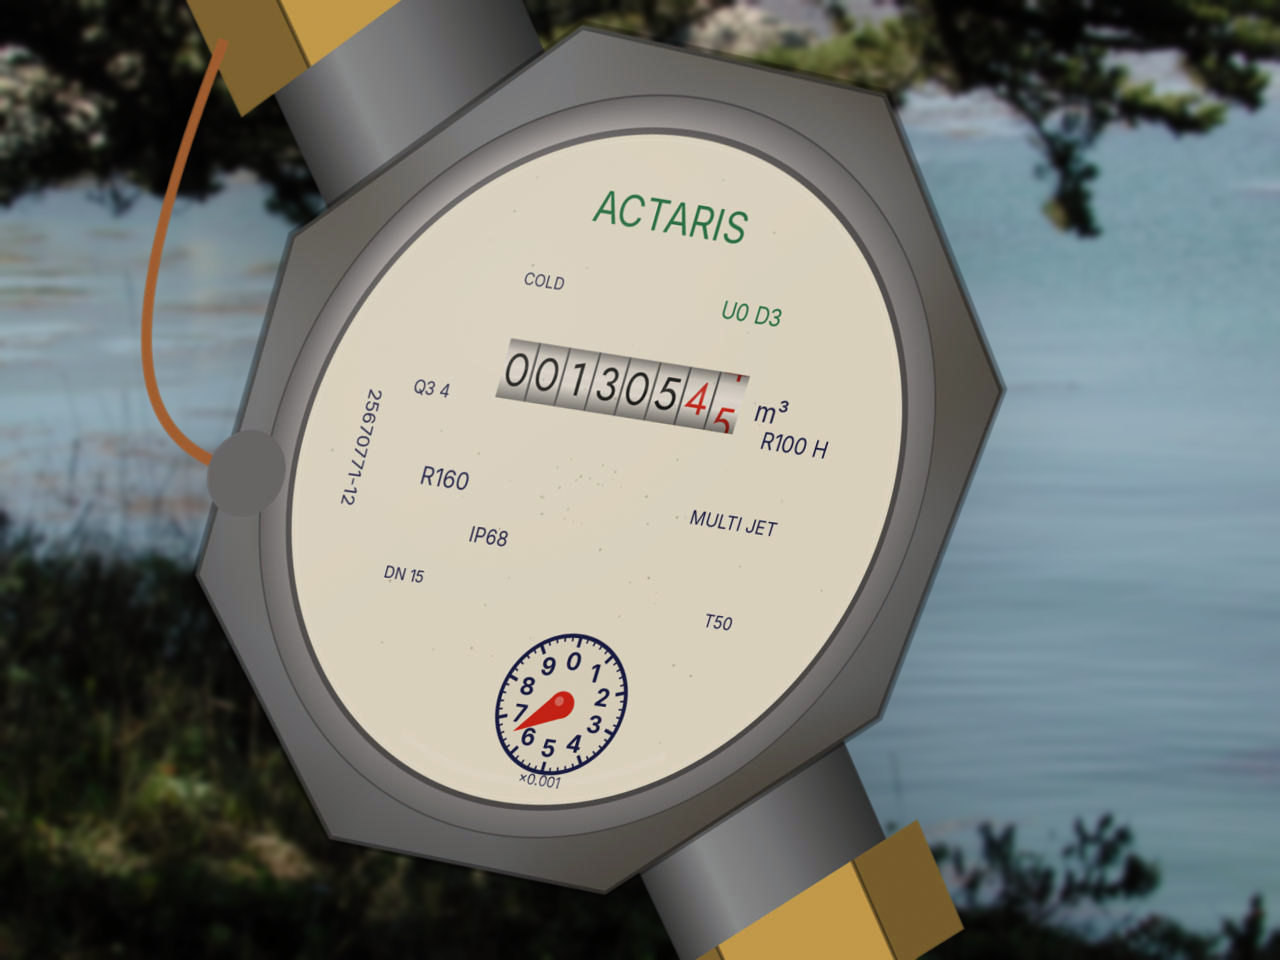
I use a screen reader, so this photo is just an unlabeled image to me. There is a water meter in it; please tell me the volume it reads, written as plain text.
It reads 1305.446 m³
